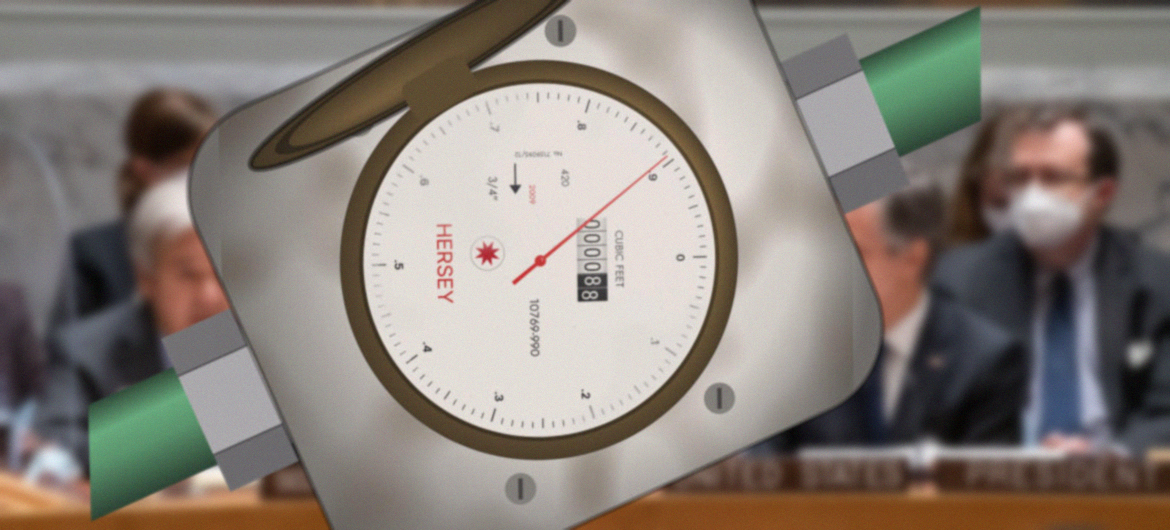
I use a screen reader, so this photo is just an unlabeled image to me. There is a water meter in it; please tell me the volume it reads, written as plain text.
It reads 87.89 ft³
